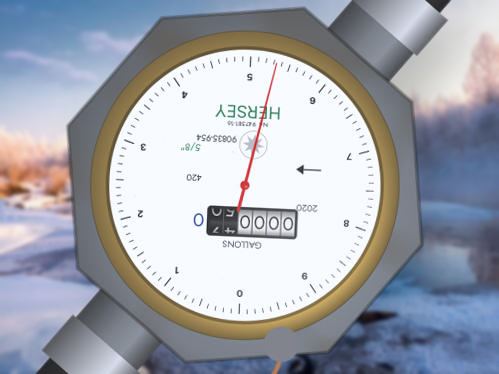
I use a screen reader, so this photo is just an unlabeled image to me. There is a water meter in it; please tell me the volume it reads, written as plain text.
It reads 495.3 gal
